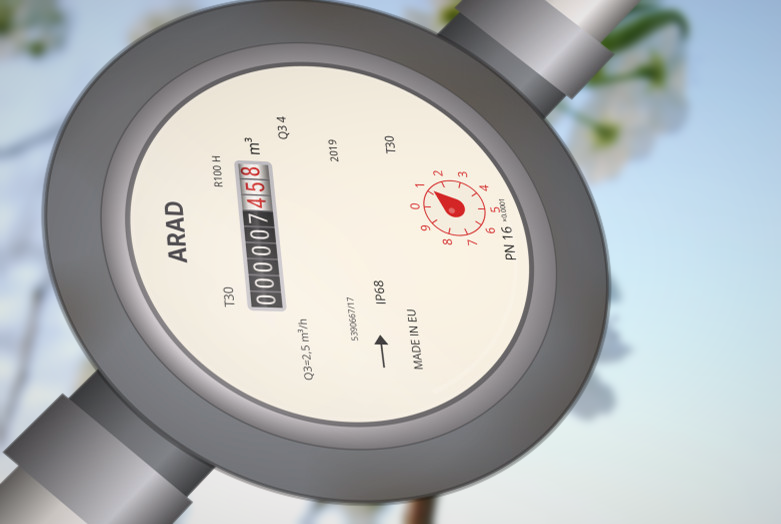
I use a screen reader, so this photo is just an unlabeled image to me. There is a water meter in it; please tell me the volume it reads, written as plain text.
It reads 7.4581 m³
